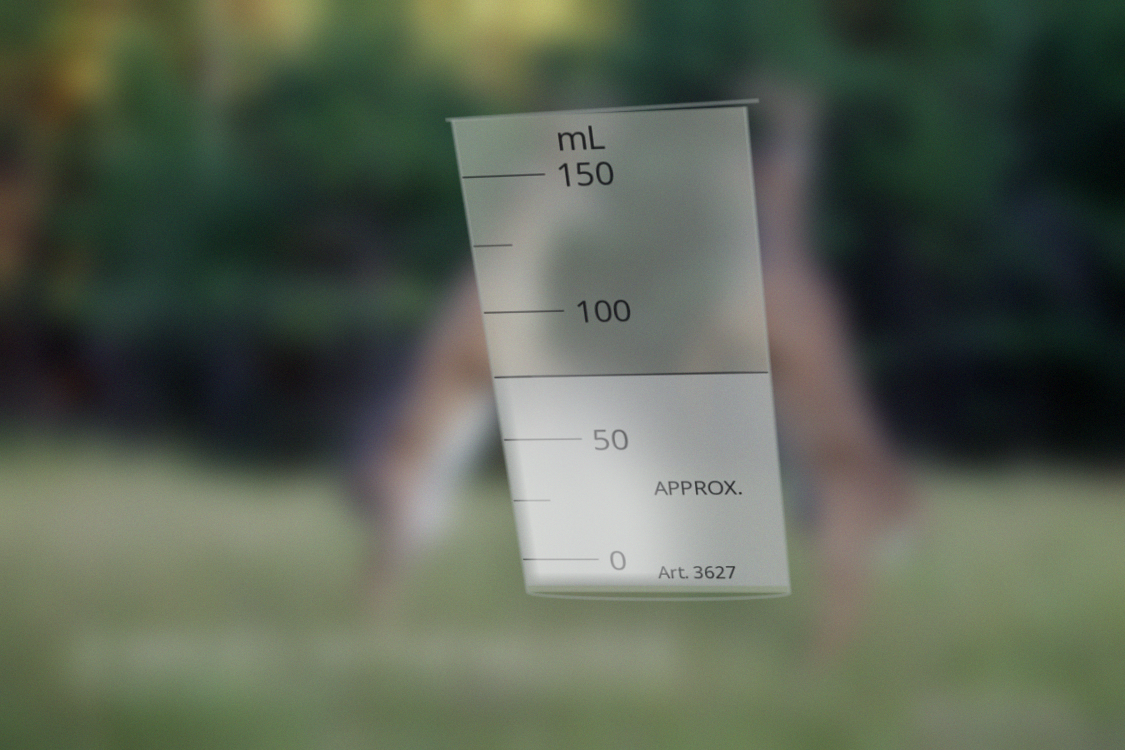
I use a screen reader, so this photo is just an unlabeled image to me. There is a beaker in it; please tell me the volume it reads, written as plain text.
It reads 75 mL
